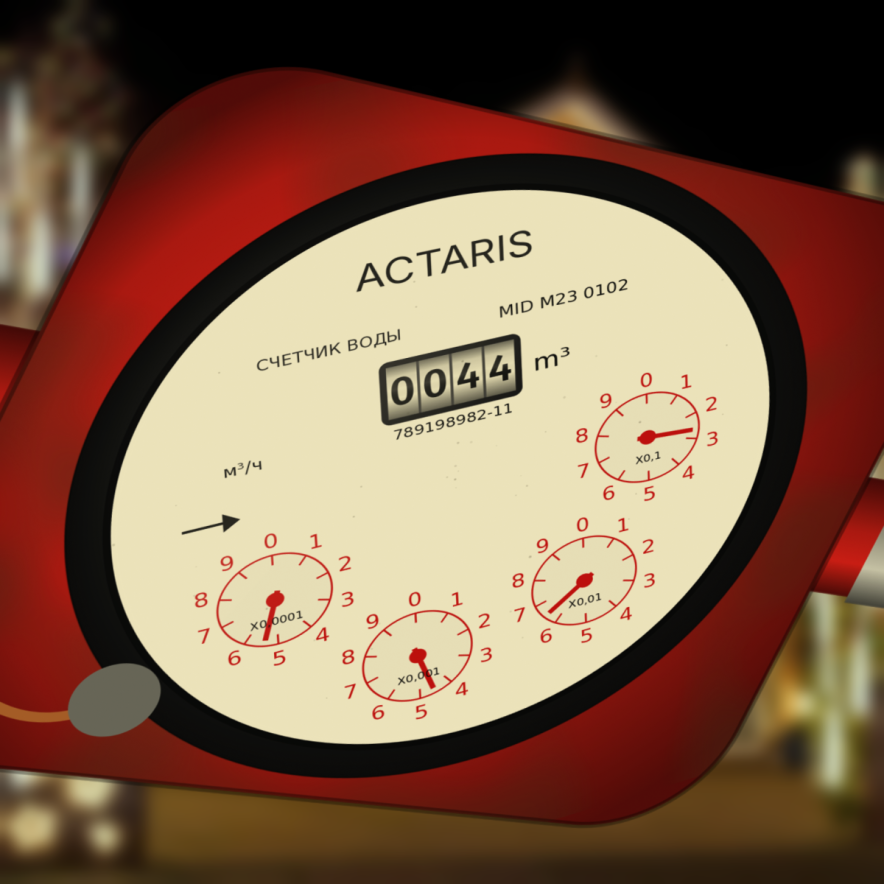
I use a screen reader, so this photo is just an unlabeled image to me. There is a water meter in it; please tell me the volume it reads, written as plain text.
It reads 44.2645 m³
